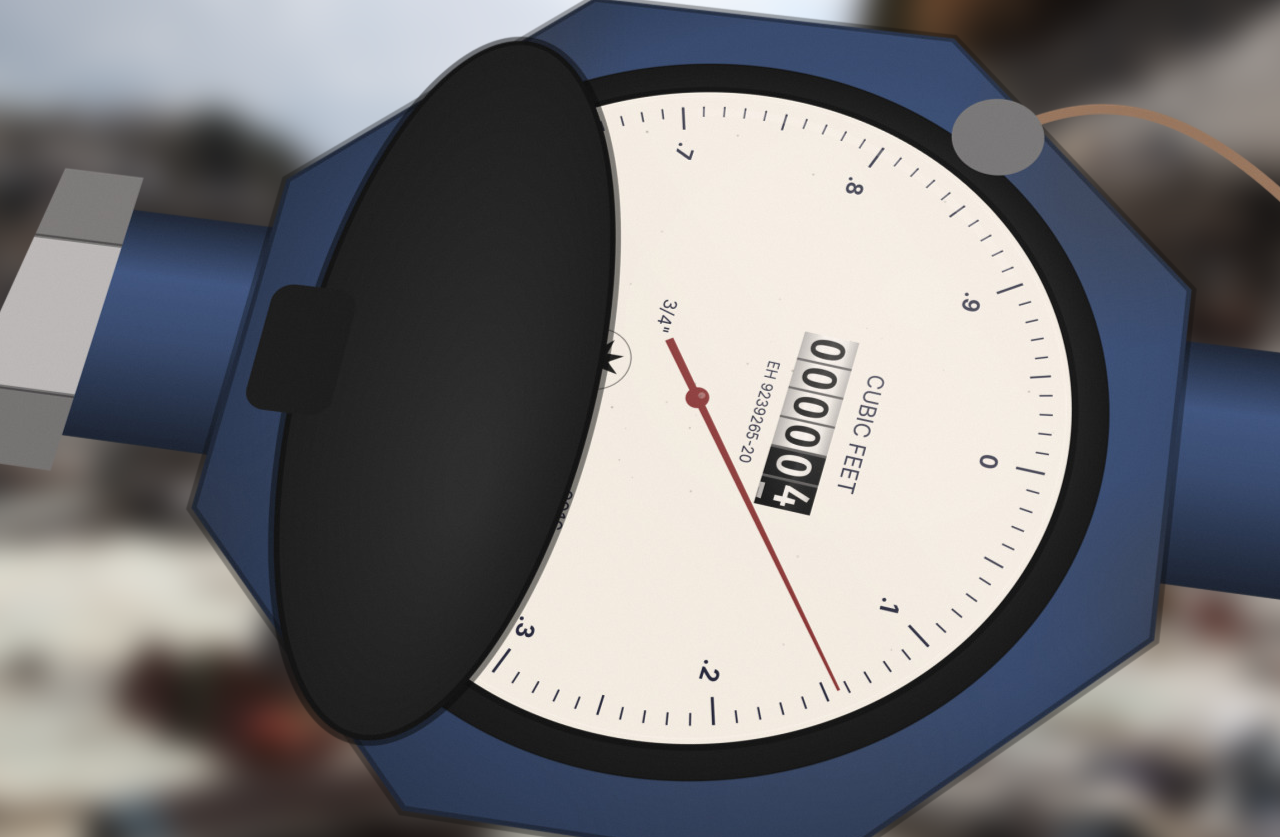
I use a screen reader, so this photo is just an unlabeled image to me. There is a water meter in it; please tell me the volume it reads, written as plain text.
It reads 4.14 ft³
